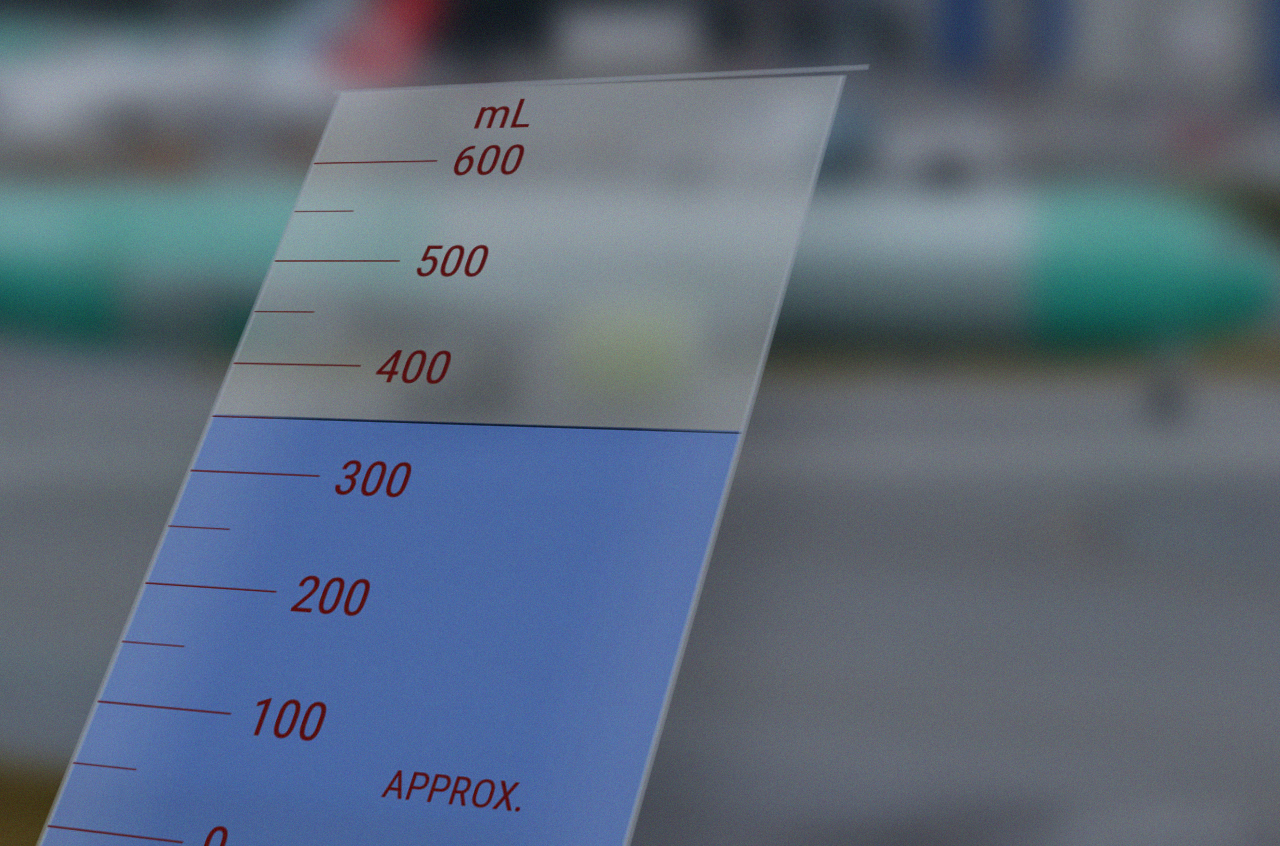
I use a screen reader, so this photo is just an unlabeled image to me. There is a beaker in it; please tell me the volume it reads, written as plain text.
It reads 350 mL
